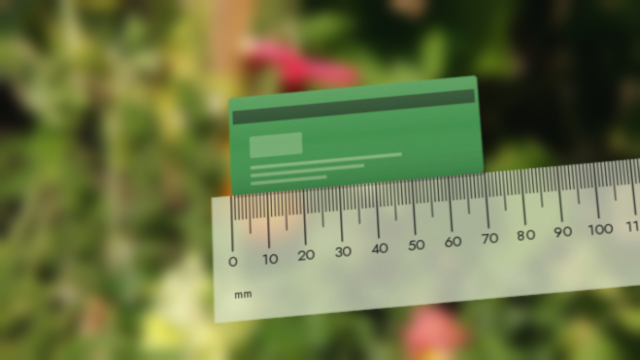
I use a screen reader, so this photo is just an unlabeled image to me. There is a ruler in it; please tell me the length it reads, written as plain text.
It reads 70 mm
